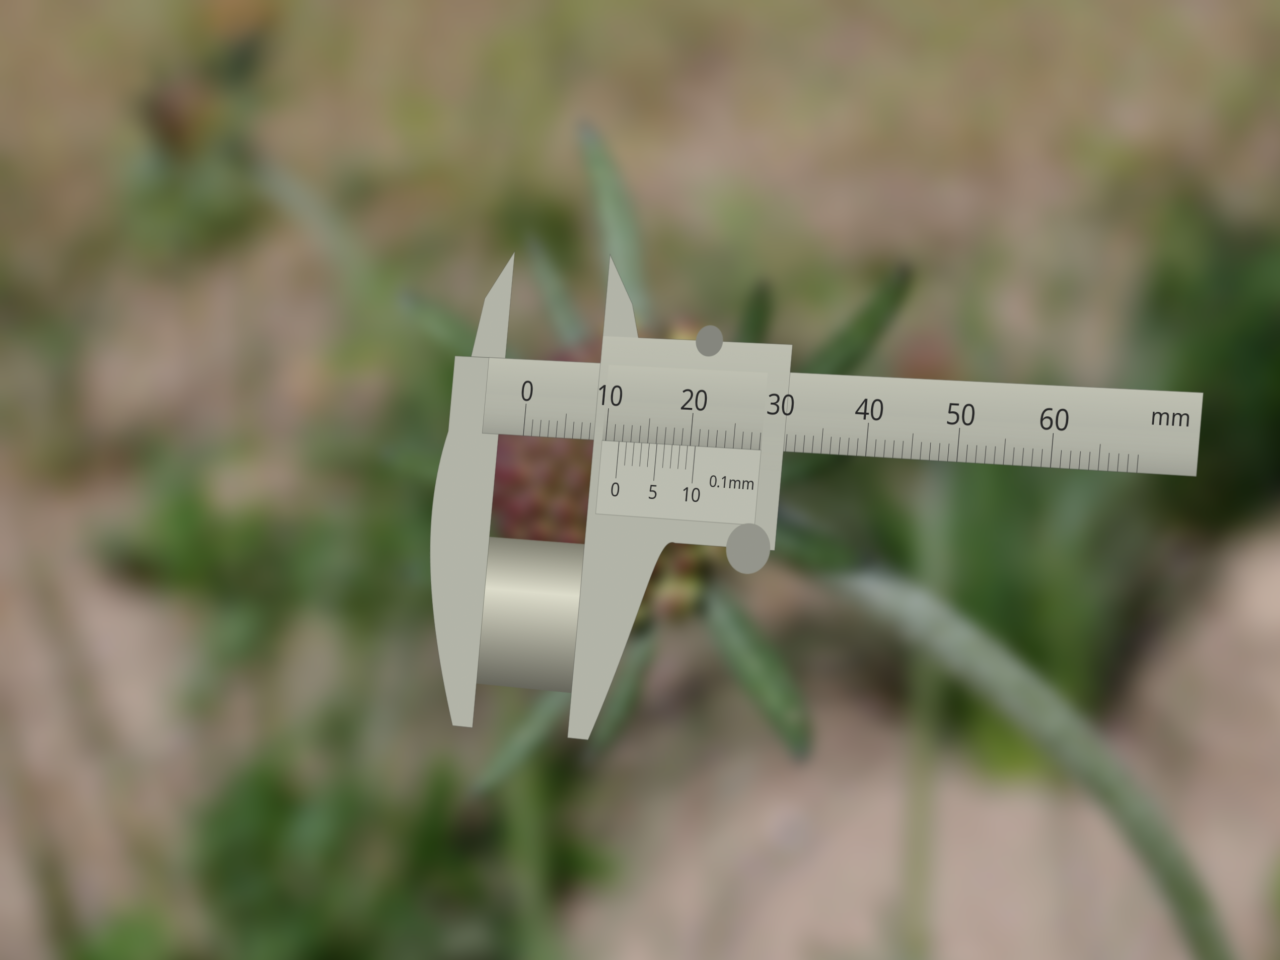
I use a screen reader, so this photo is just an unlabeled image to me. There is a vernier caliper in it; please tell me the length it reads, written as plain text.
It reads 11.6 mm
